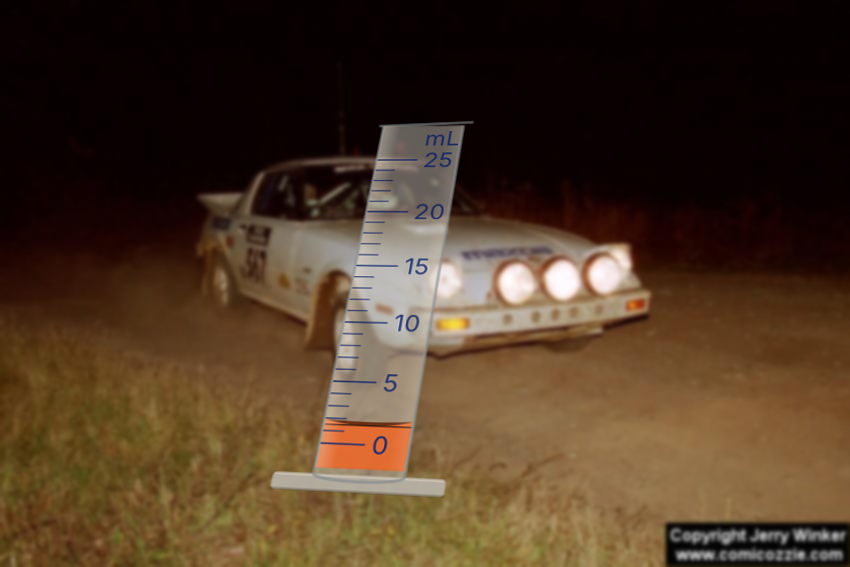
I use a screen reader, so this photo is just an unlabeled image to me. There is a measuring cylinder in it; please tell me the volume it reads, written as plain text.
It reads 1.5 mL
